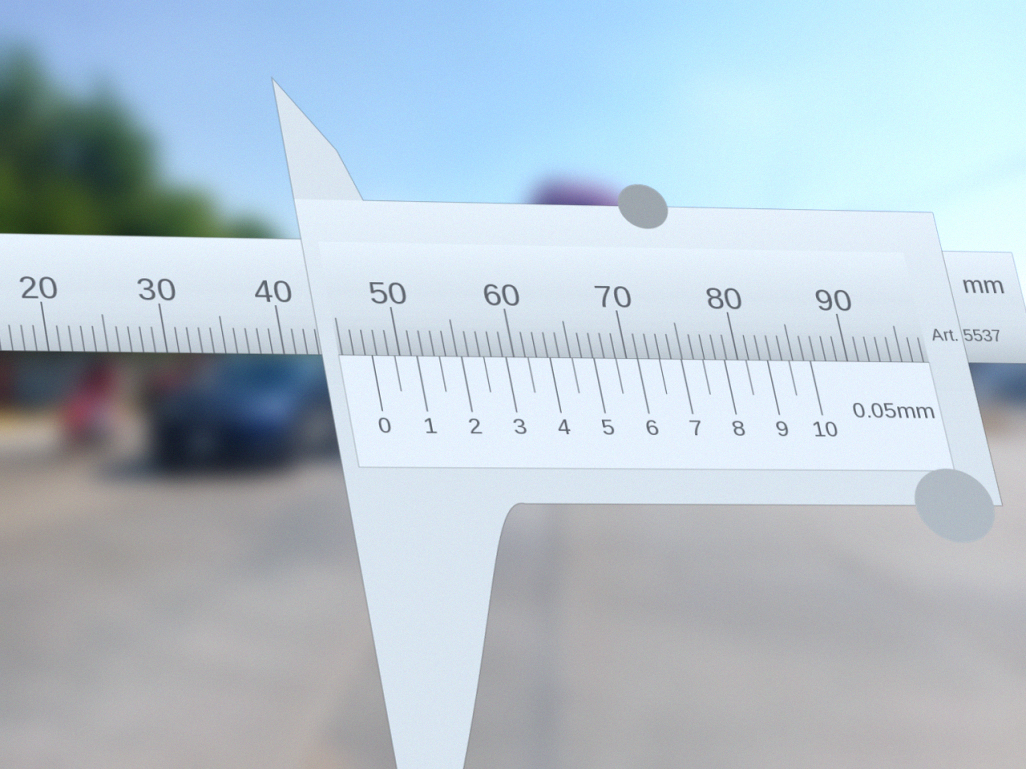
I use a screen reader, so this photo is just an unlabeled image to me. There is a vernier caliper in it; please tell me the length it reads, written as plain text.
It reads 47.6 mm
